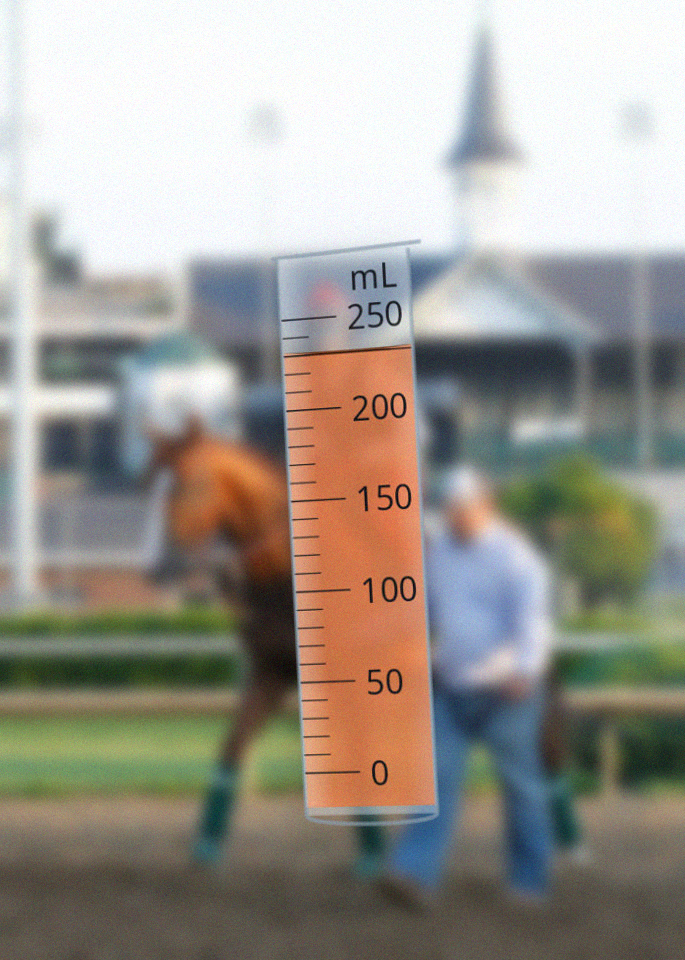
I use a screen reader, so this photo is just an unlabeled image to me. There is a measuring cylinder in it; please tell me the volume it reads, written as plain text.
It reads 230 mL
